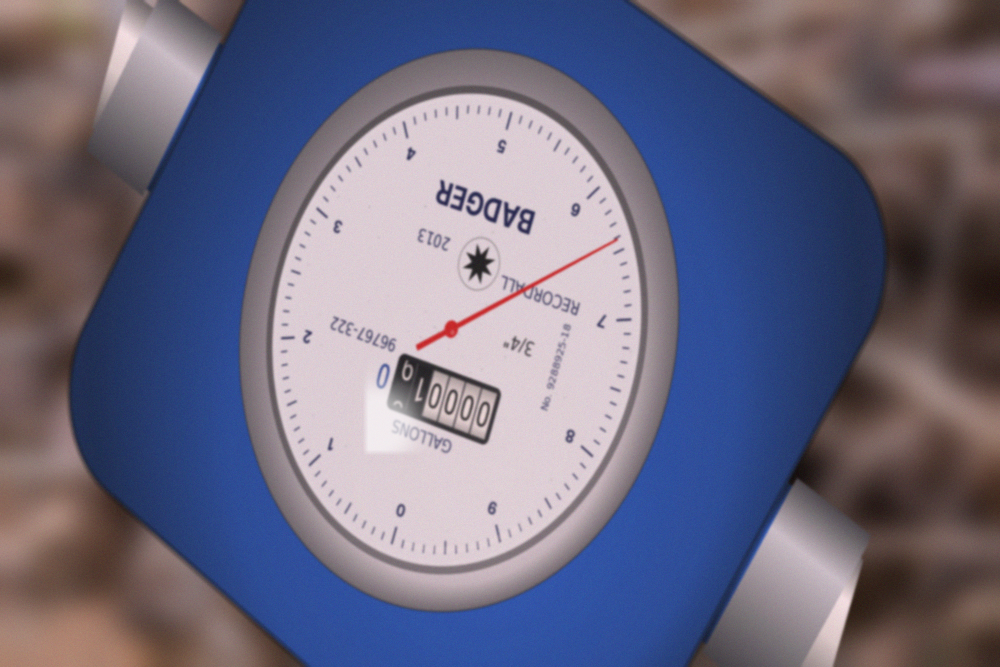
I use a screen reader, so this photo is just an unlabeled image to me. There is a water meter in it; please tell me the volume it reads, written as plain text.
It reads 186.4 gal
